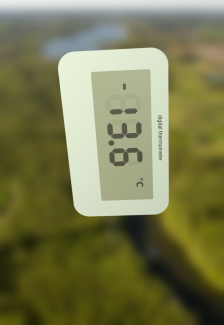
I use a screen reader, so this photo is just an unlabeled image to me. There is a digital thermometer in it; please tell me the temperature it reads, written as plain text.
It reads -13.6 °C
